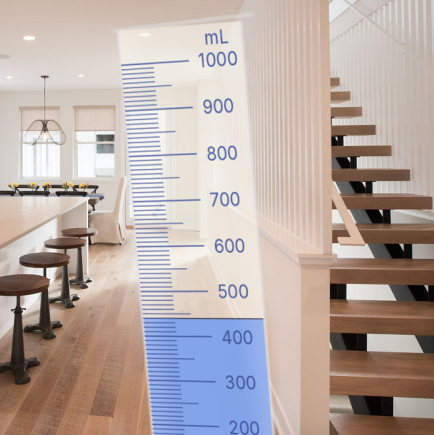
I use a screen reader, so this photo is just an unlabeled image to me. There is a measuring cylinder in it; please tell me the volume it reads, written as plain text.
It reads 440 mL
